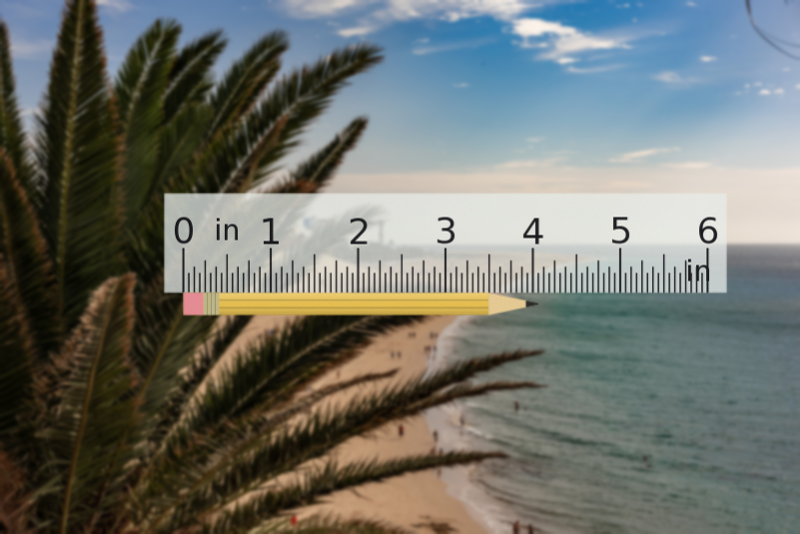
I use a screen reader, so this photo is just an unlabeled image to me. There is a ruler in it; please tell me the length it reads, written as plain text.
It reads 4.0625 in
